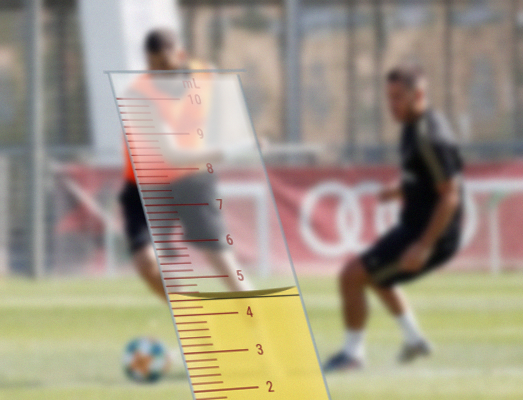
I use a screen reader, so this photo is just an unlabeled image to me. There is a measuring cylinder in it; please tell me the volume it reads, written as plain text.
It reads 4.4 mL
